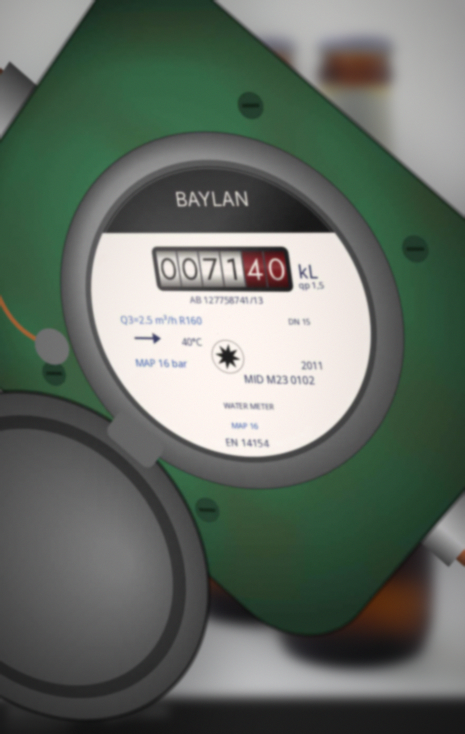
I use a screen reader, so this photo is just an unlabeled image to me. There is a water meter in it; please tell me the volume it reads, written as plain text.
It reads 71.40 kL
